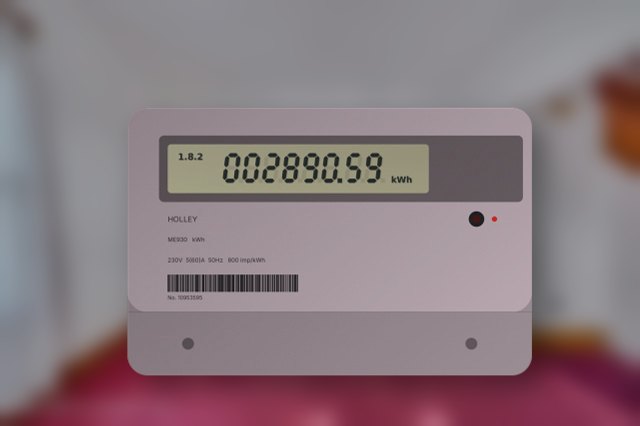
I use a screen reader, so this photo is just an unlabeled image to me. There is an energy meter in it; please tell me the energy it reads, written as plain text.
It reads 2890.59 kWh
